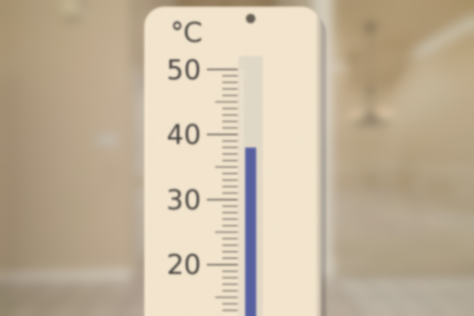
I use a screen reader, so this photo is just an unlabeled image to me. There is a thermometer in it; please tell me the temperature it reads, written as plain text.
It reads 38 °C
